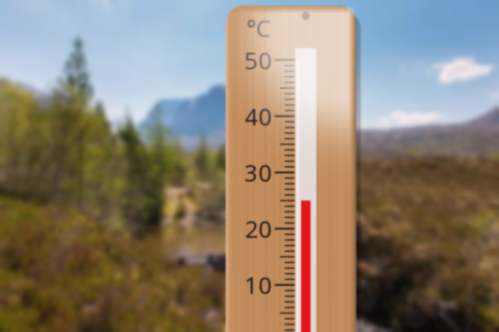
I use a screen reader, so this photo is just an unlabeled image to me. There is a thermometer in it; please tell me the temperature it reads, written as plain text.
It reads 25 °C
